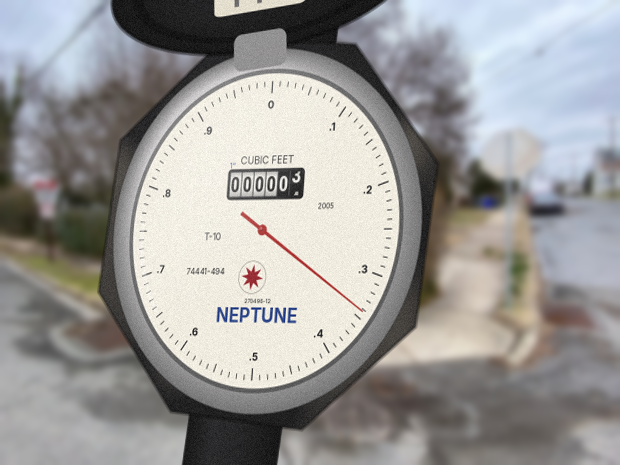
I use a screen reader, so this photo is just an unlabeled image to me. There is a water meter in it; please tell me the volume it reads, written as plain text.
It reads 3.34 ft³
